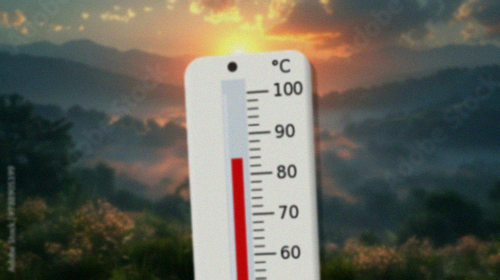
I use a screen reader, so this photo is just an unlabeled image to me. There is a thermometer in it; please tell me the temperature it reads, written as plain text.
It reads 84 °C
